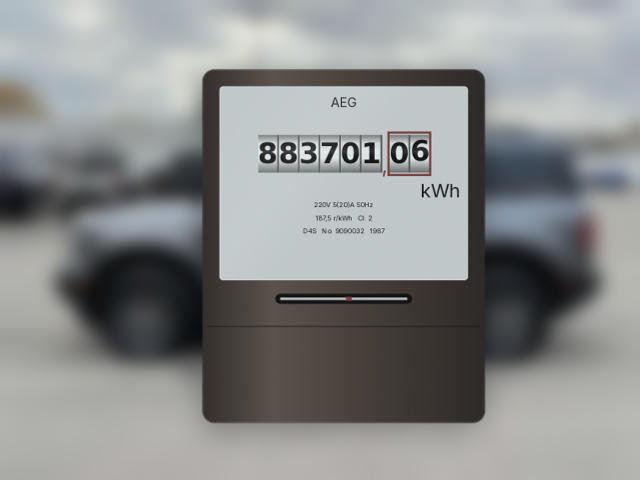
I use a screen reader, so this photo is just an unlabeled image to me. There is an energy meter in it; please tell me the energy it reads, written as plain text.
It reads 883701.06 kWh
